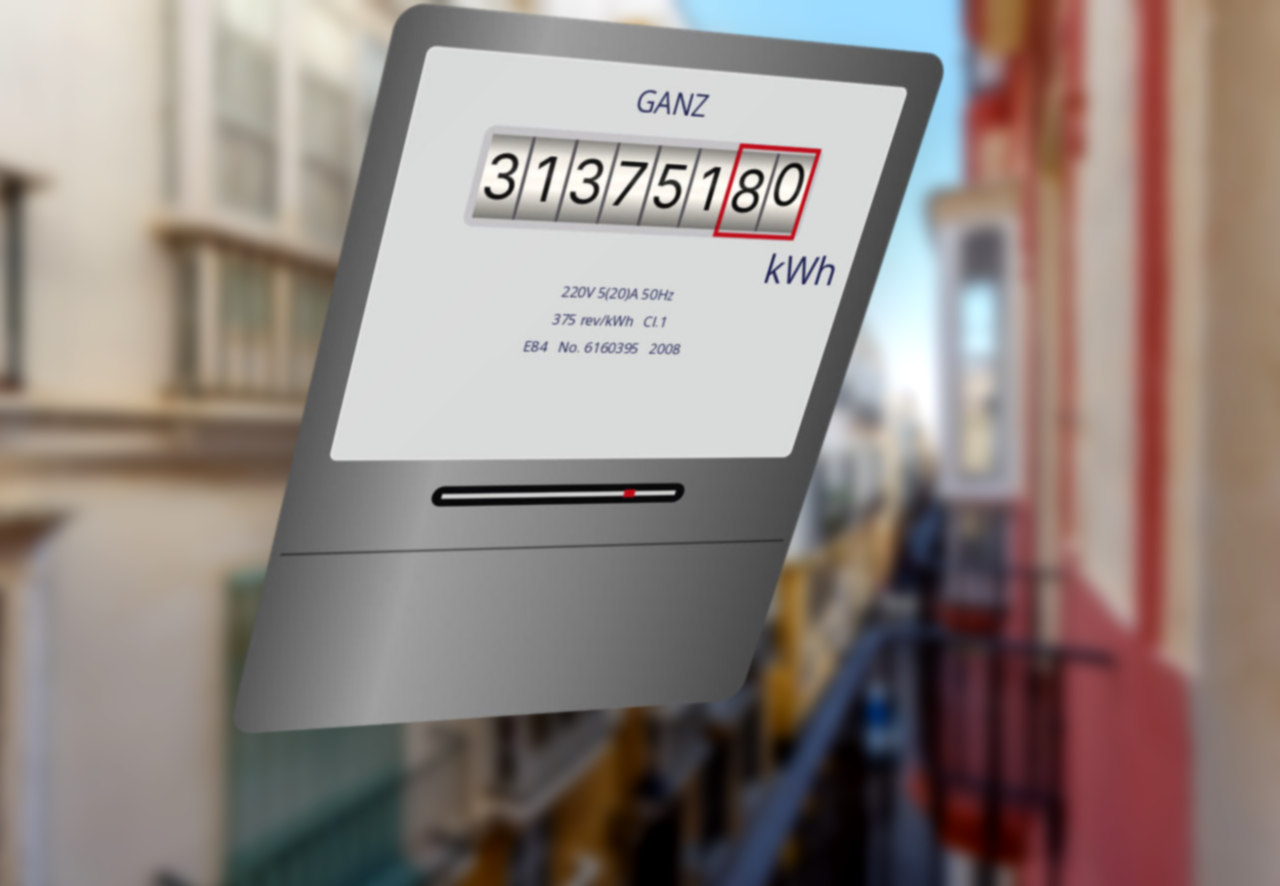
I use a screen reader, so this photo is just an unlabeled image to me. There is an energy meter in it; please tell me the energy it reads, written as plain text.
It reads 313751.80 kWh
